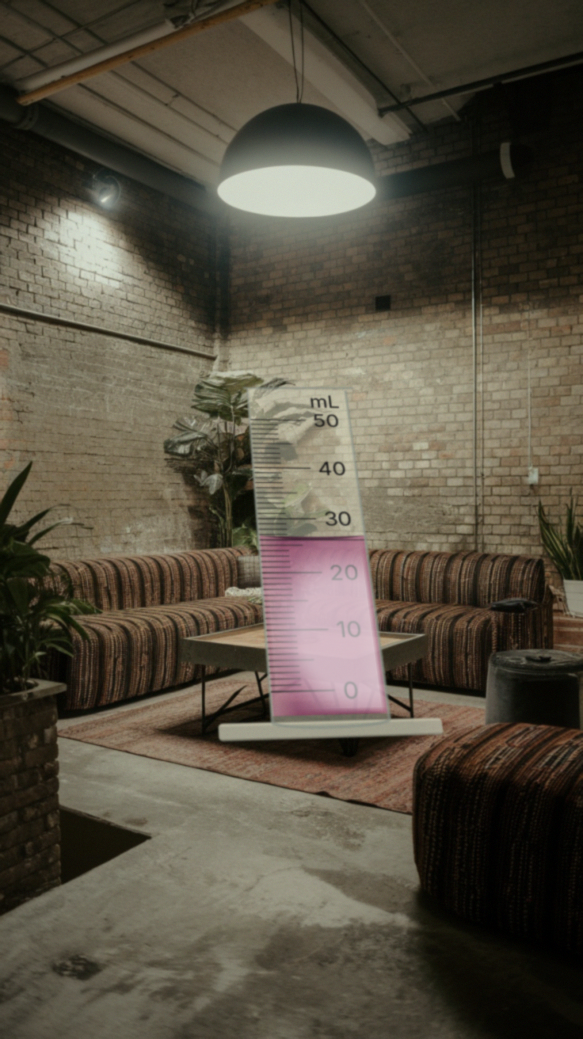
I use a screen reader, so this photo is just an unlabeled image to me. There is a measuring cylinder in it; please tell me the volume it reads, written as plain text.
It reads 26 mL
